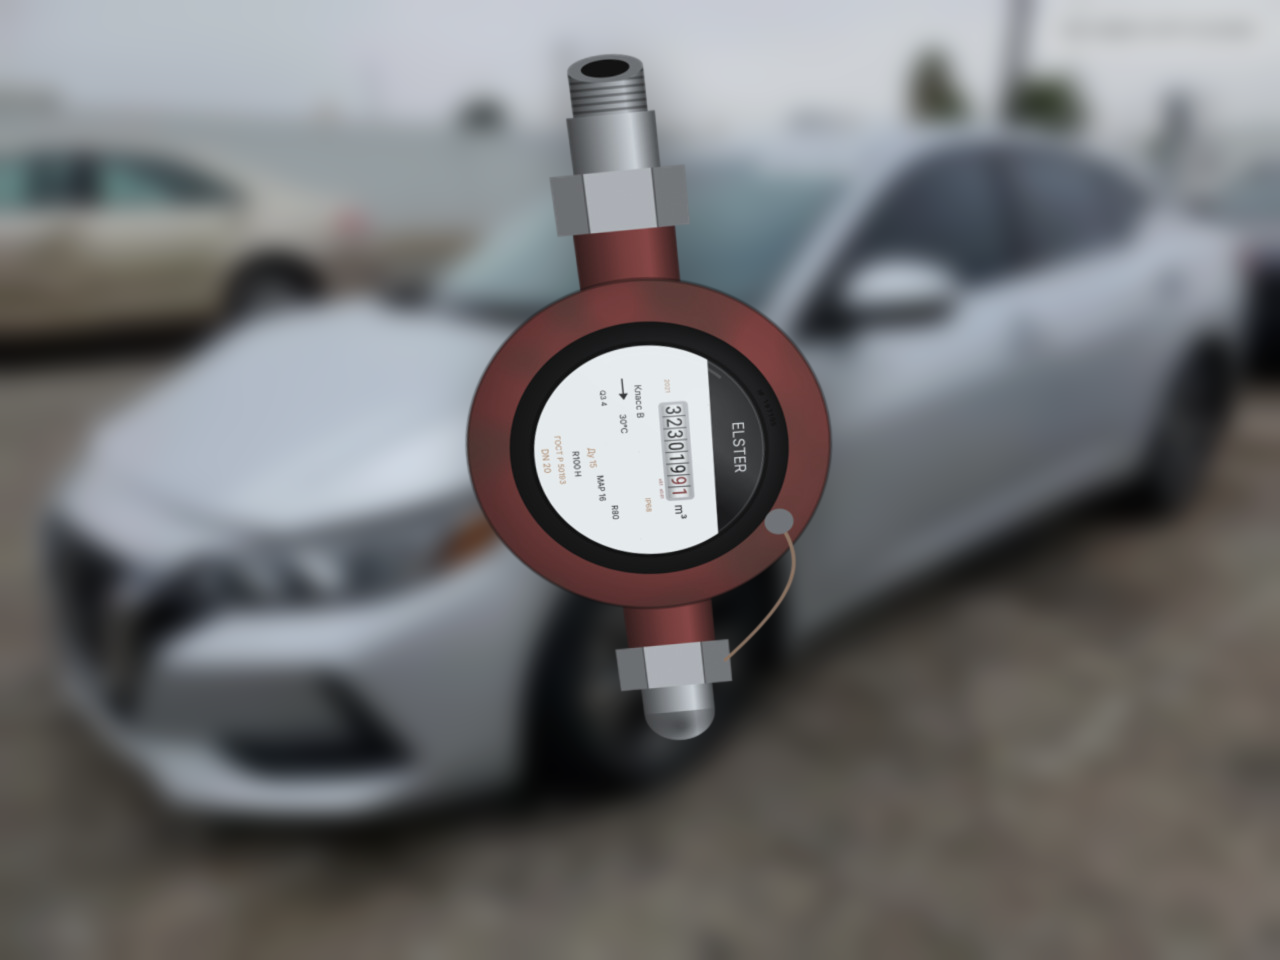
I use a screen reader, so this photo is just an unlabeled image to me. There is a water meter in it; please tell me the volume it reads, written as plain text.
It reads 323019.91 m³
